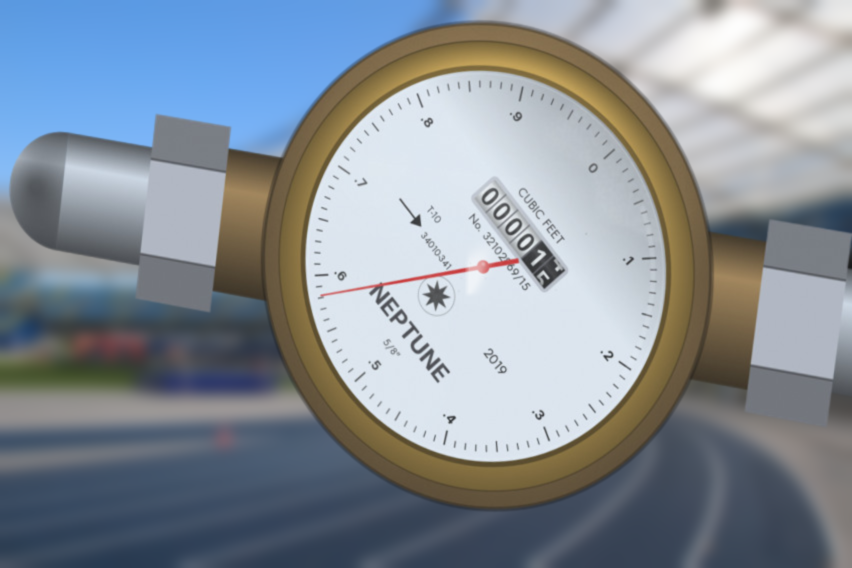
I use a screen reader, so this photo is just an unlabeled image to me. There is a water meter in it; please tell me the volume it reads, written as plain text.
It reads 14.58 ft³
